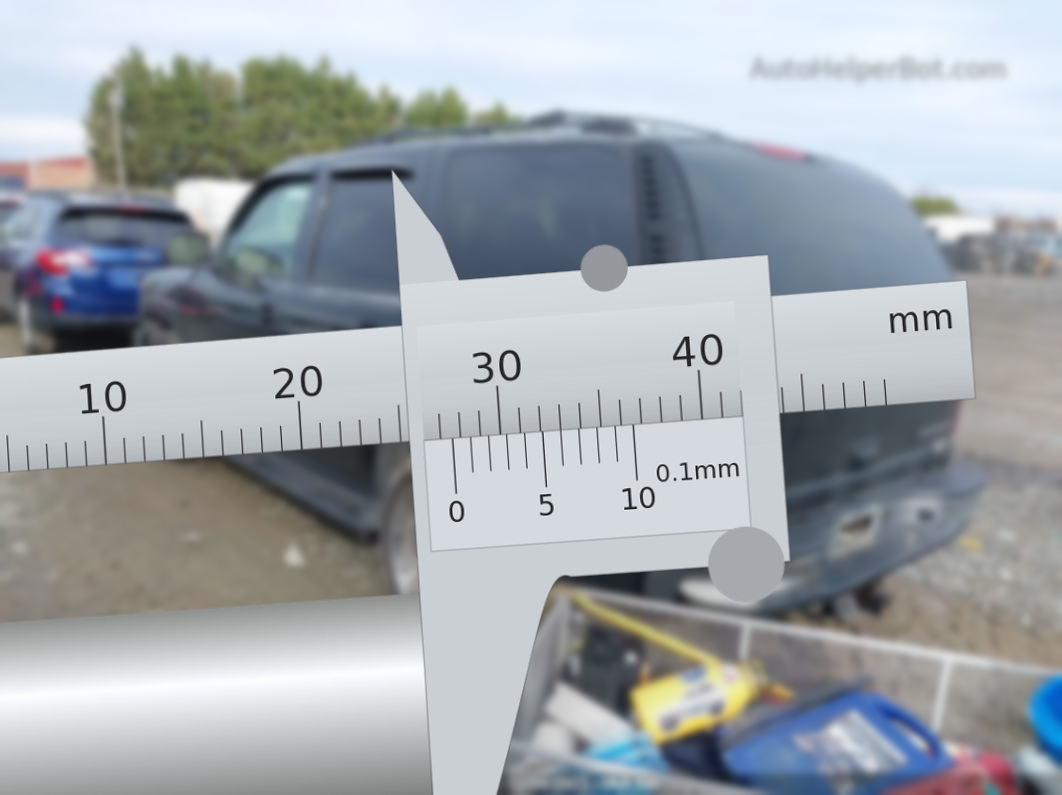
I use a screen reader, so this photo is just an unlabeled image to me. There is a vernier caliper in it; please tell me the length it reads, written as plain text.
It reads 27.6 mm
